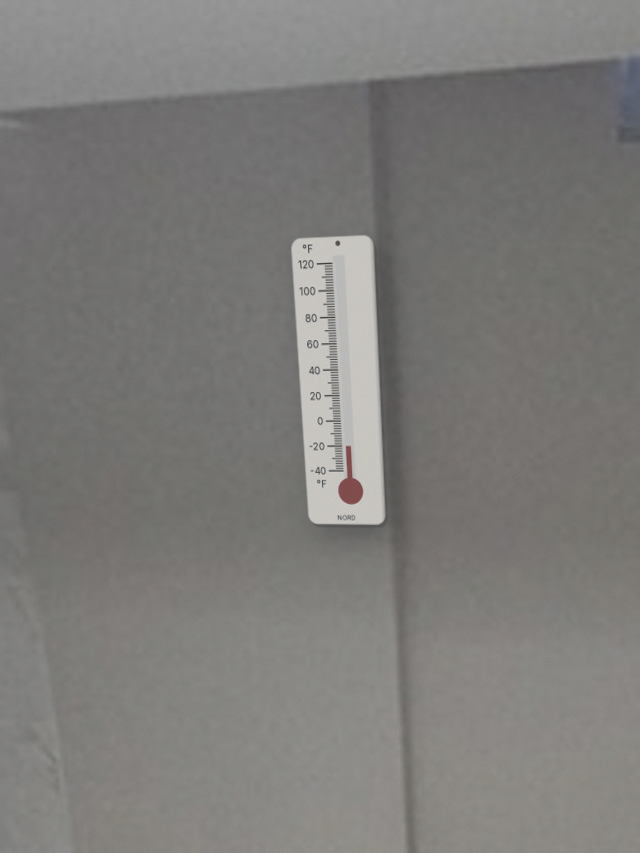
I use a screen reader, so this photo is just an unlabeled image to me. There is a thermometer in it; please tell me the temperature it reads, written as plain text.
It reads -20 °F
